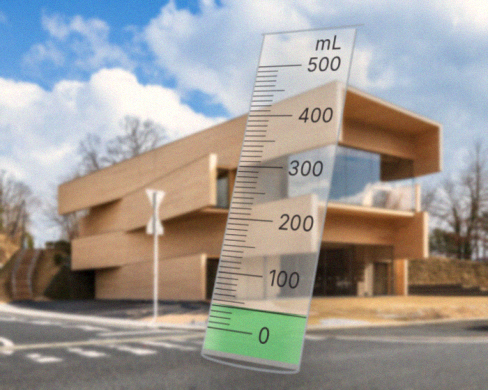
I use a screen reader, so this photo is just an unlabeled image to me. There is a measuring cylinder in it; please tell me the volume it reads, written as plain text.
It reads 40 mL
